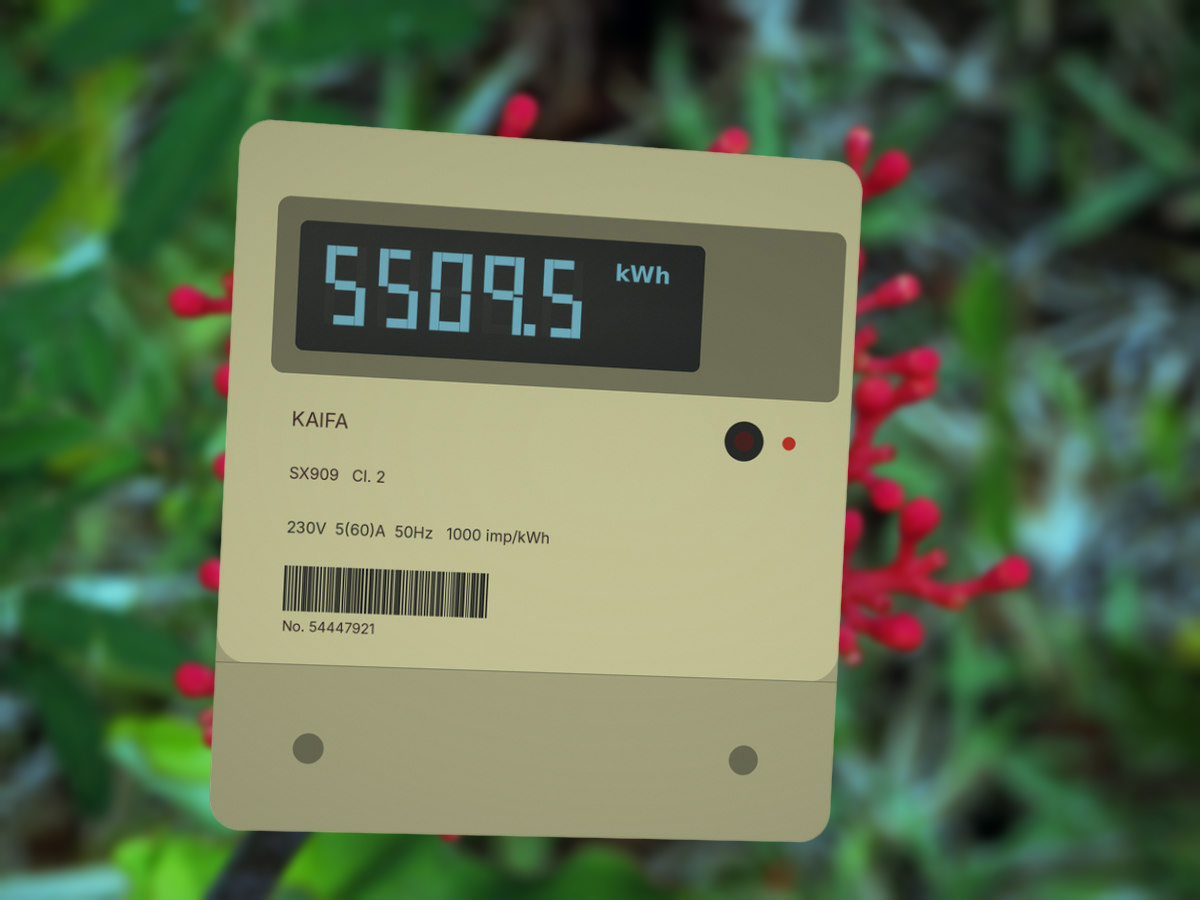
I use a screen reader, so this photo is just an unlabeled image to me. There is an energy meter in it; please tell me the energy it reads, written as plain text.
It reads 5509.5 kWh
